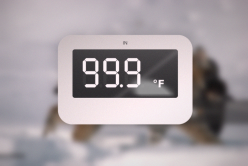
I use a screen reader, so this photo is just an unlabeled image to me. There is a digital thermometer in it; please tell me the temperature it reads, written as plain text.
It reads 99.9 °F
